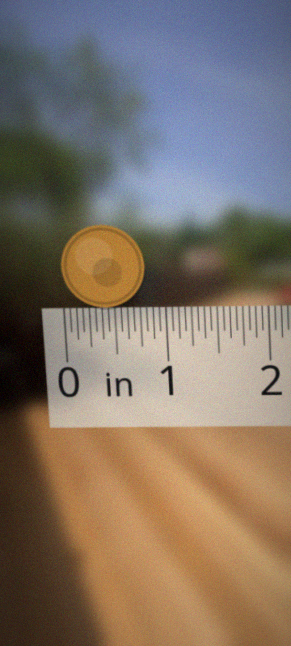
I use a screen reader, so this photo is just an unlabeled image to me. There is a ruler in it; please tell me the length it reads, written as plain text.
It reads 0.8125 in
